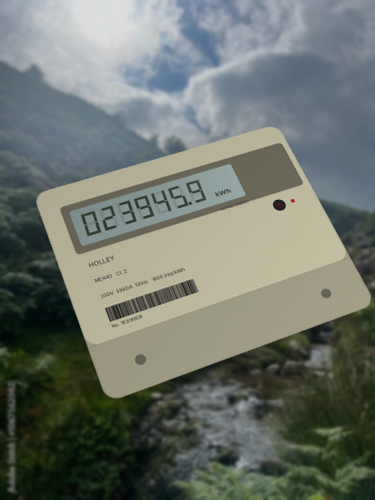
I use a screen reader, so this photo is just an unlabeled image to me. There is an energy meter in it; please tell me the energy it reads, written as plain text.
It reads 23945.9 kWh
